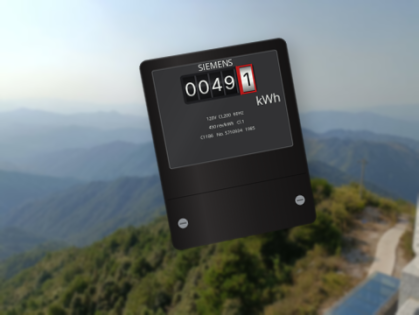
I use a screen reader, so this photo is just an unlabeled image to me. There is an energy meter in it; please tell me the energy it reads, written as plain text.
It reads 49.1 kWh
